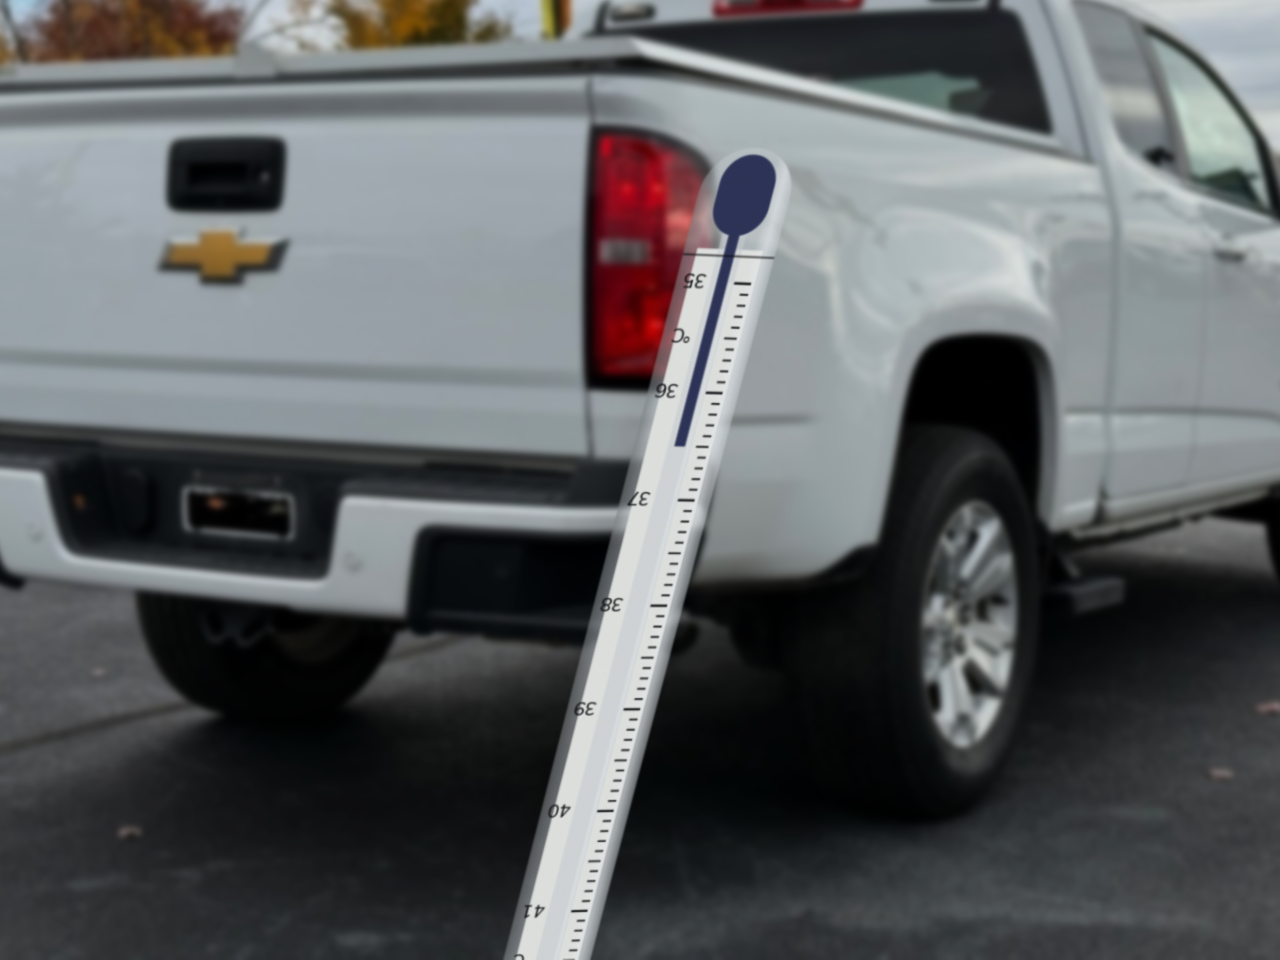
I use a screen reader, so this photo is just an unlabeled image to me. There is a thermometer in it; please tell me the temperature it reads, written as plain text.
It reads 36.5 °C
